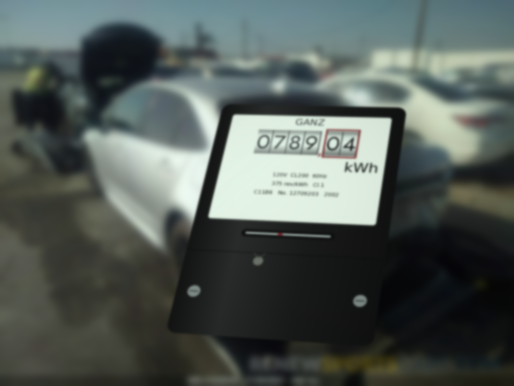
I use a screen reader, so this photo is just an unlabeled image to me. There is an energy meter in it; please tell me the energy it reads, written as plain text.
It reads 789.04 kWh
